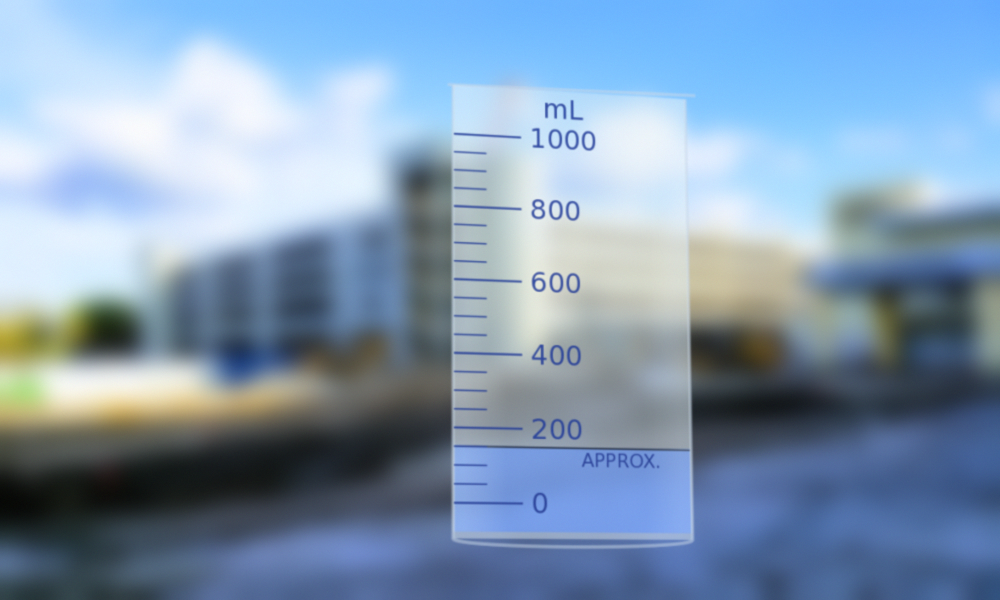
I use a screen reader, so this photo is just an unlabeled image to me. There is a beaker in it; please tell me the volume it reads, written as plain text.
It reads 150 mL
